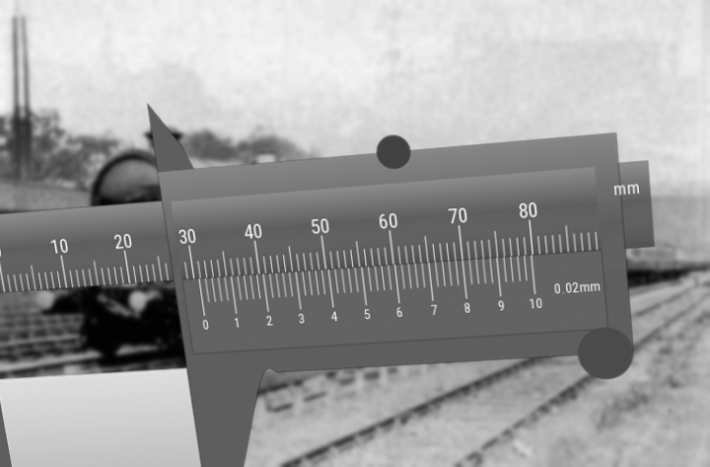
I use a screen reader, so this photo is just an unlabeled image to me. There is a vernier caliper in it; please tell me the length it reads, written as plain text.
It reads 30.8 mm
